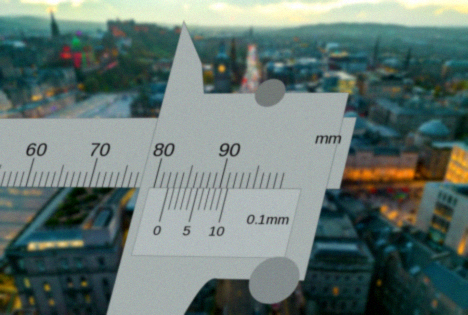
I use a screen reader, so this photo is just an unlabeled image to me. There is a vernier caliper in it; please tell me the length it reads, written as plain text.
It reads 82.2 mm
